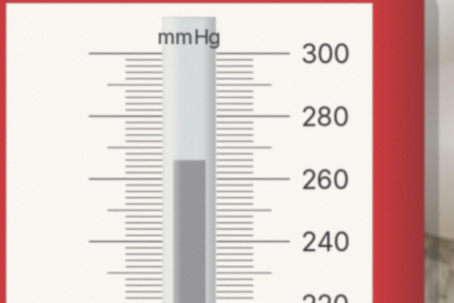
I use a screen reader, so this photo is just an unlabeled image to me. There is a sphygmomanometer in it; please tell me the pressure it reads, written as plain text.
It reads 266 mmHg
